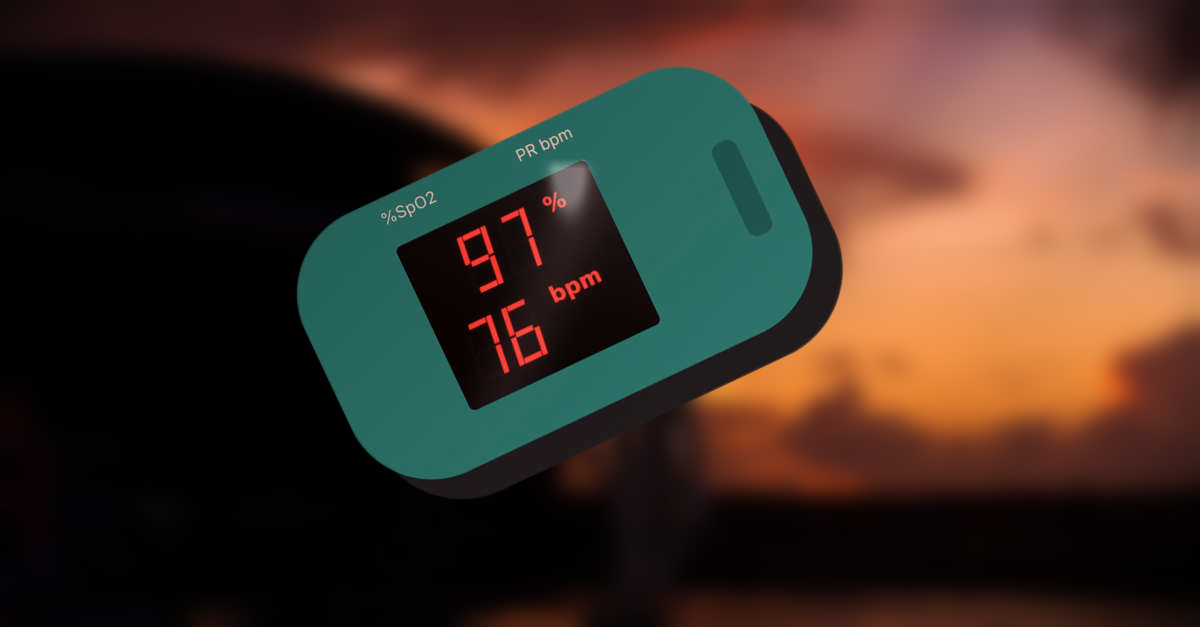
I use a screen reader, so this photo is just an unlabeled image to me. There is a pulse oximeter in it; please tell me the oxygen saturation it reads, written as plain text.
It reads 97 %
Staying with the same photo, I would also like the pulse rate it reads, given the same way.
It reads 76 bpm
